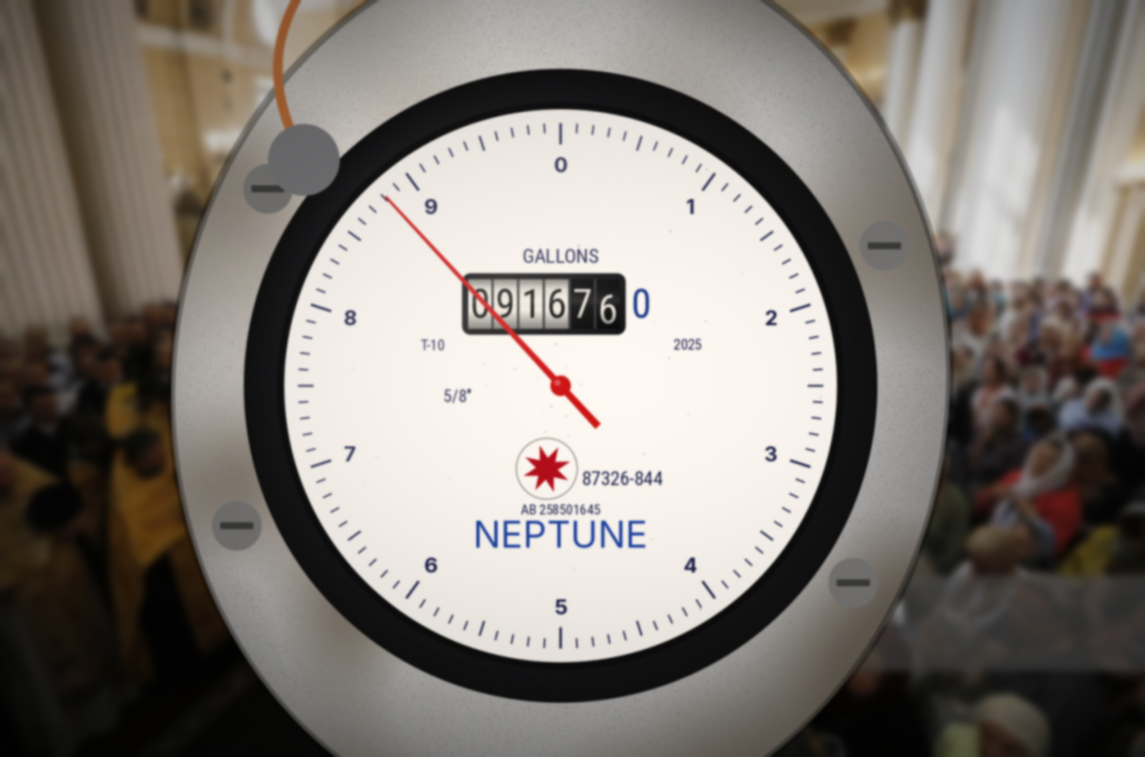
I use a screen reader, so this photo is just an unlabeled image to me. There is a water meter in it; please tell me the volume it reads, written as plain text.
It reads 916758.8 gal
